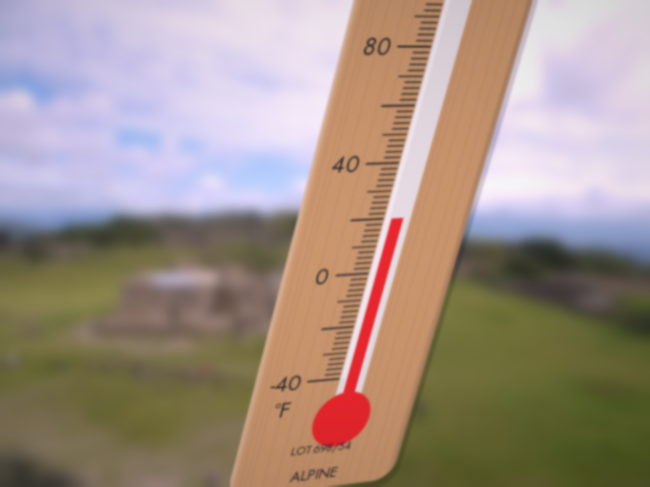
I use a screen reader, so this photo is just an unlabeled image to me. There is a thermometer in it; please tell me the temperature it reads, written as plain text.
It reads 20 °F
